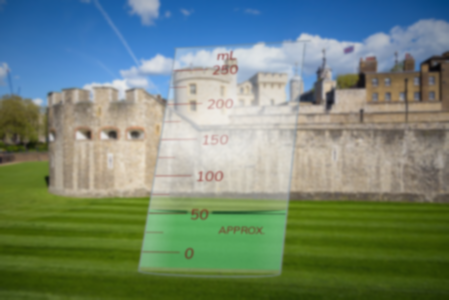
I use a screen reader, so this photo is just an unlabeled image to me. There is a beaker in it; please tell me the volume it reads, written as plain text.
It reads 50 mL
